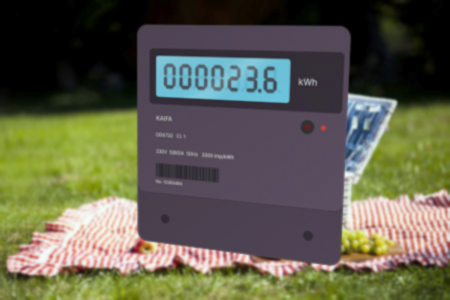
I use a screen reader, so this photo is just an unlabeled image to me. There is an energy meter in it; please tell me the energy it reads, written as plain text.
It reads 23.6 kWh
